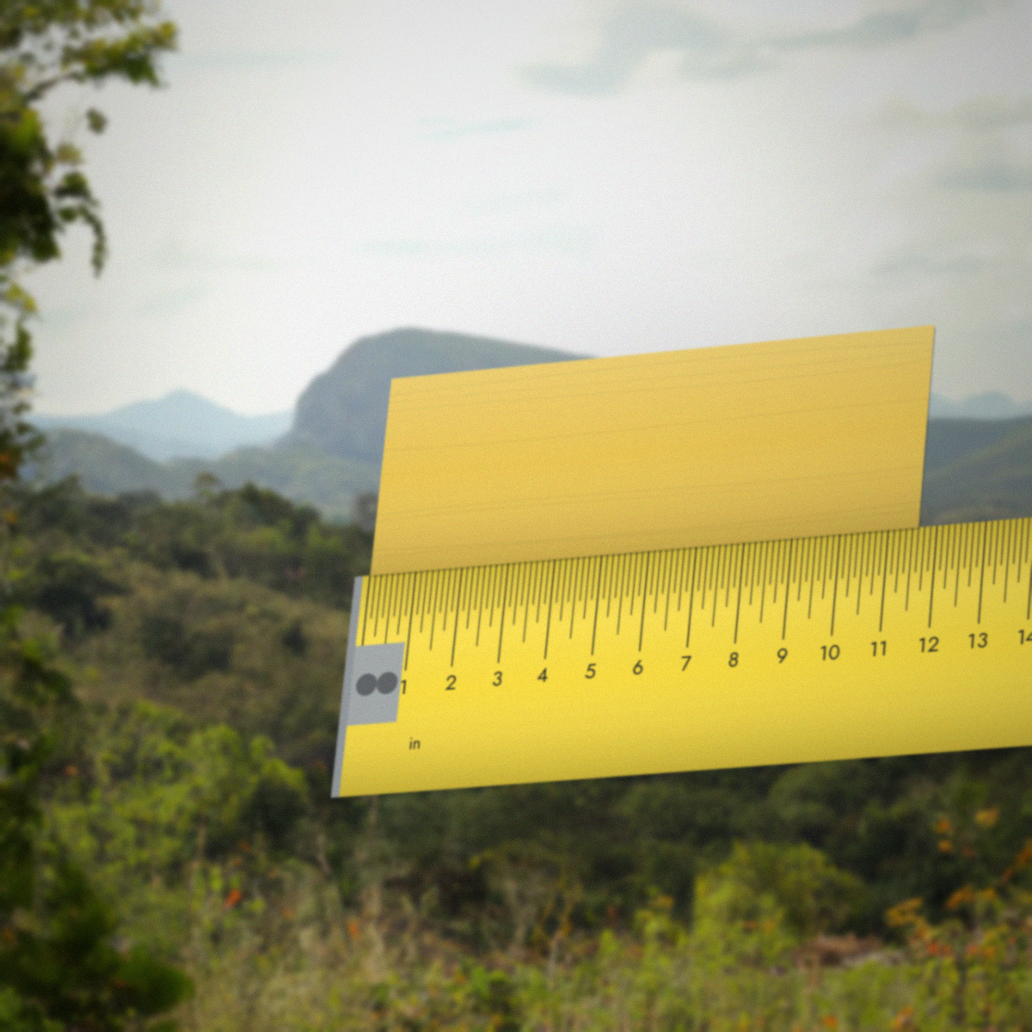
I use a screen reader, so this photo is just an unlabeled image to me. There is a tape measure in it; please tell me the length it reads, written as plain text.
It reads 11.625 in
